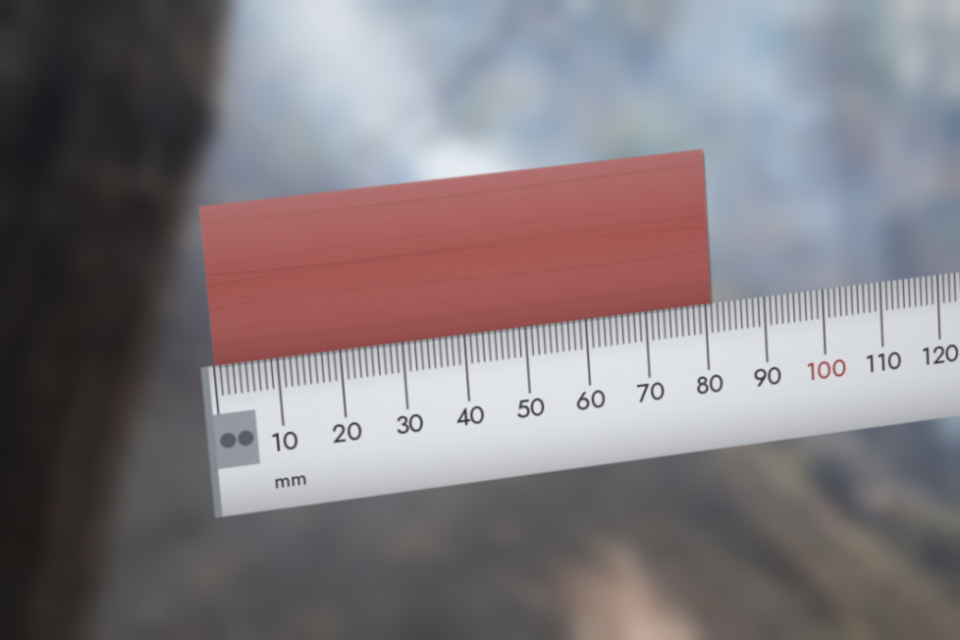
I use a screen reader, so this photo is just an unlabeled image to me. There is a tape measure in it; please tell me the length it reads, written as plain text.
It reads 81 mm
